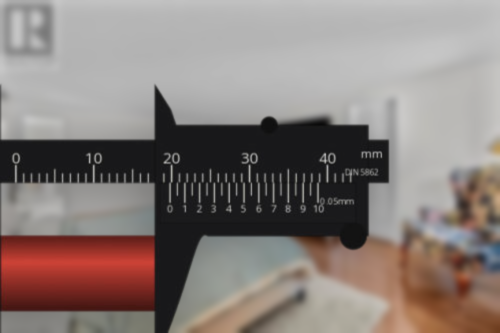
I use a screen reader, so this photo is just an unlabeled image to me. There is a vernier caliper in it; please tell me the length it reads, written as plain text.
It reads 19.8 mm
